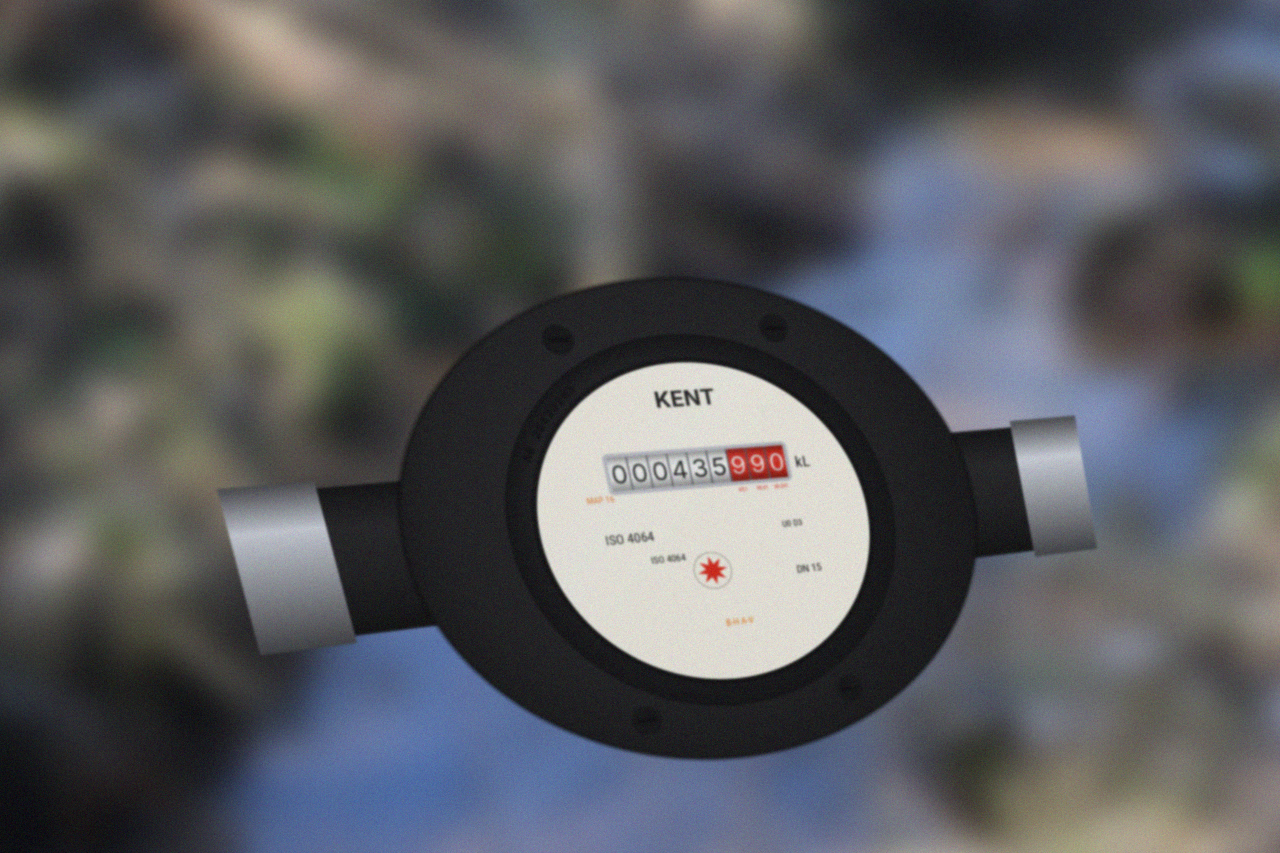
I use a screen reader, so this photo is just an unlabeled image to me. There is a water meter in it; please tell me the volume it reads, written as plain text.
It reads 435.990 kL
